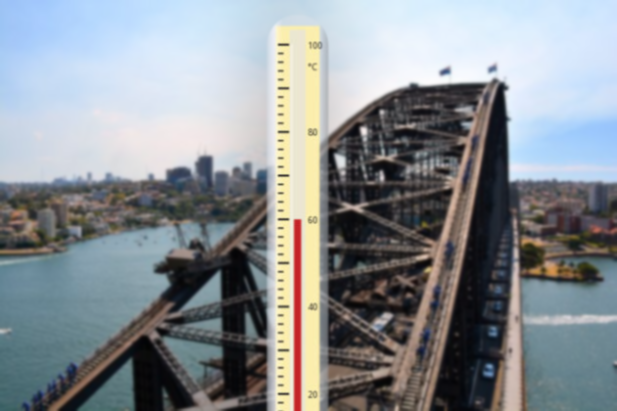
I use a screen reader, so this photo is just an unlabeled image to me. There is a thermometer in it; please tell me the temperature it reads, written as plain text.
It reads 60 °C
